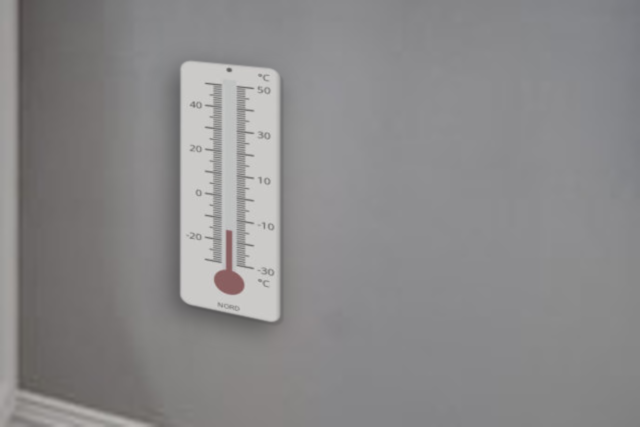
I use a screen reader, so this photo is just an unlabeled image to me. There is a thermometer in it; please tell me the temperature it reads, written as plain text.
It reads -15 °C
